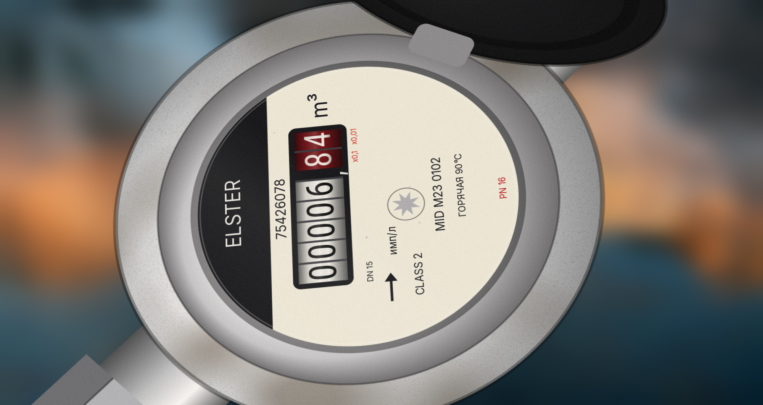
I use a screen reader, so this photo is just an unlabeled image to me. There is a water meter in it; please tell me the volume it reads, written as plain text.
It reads 6.84 m³
